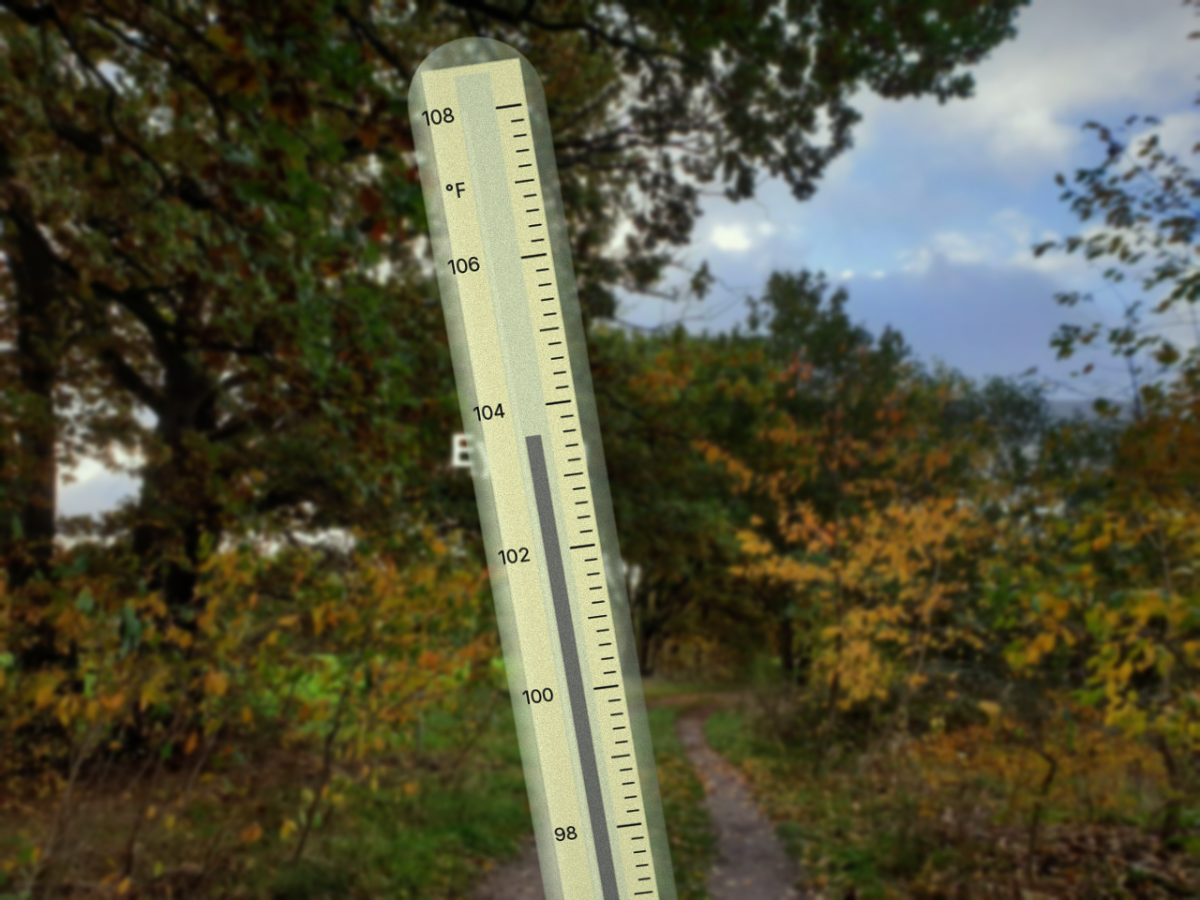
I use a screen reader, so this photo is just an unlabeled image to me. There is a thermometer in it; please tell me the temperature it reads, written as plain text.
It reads 103.6 °F
